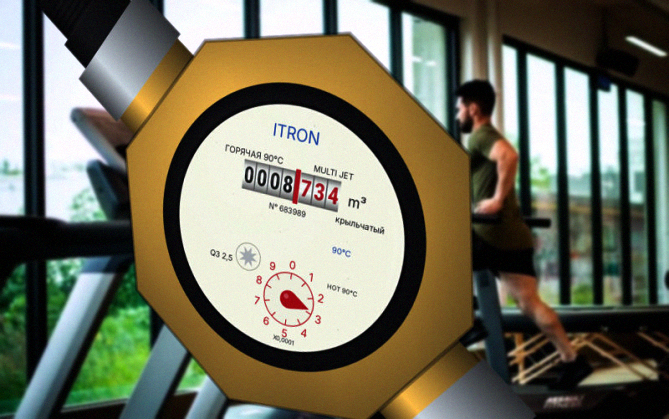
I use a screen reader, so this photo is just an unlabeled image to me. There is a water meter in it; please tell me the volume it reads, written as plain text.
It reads 8.7342 m³
